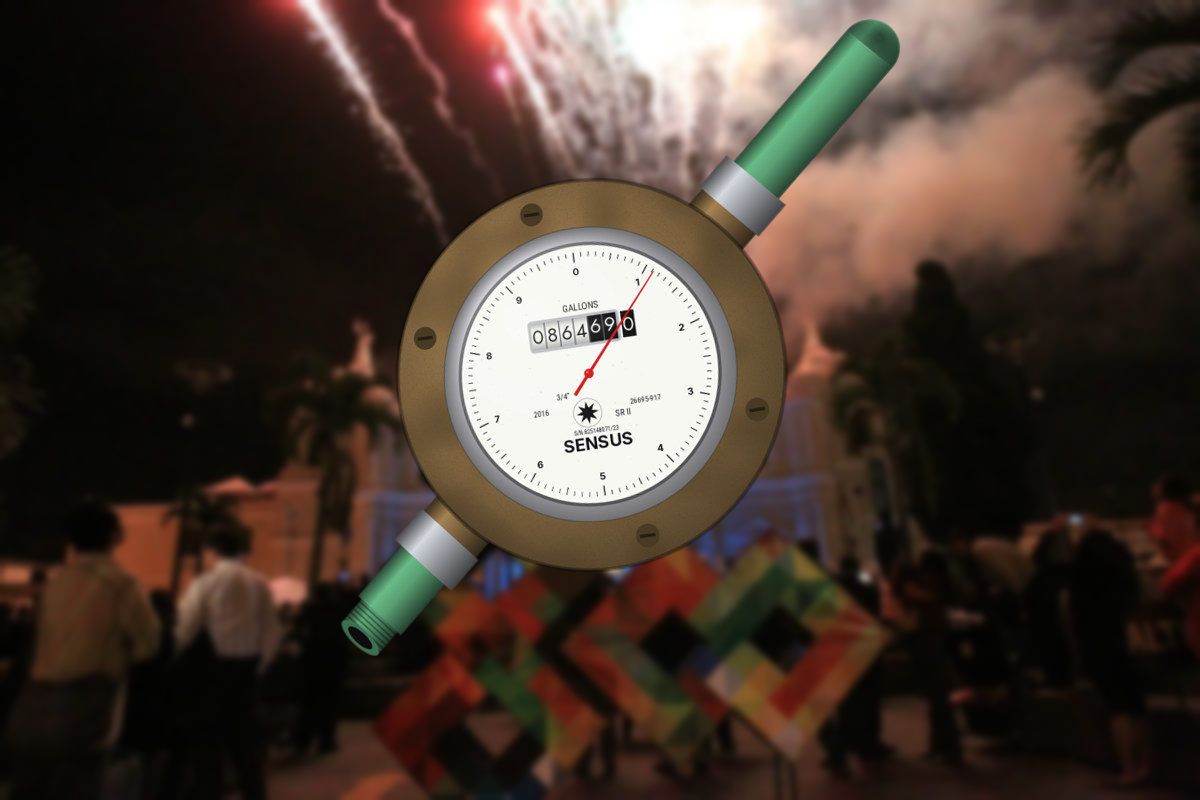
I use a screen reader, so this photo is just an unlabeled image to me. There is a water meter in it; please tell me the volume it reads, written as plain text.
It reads 864691.1 gal
